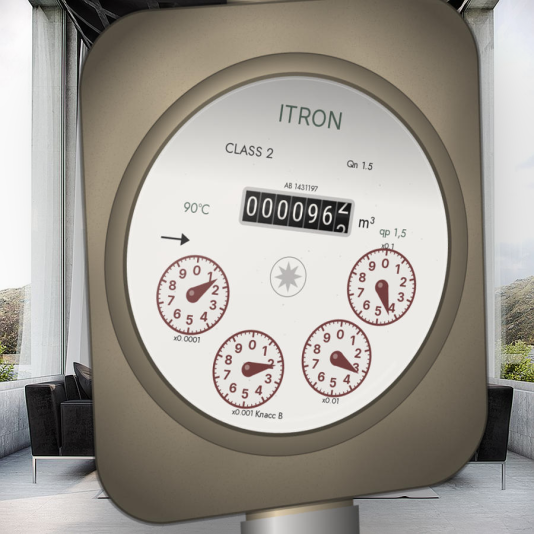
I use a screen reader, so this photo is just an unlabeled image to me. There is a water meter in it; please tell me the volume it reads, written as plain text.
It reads 962.4321 m³
